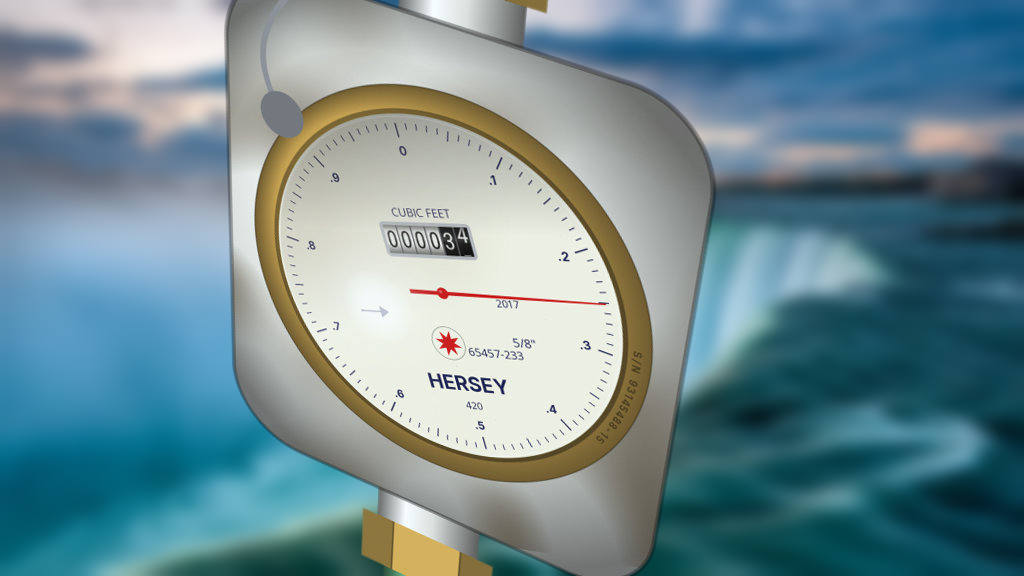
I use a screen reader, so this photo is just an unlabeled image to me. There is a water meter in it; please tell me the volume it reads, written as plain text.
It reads 34.25 ft³
